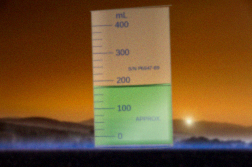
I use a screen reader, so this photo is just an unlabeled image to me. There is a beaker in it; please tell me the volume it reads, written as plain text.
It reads 175 mL
